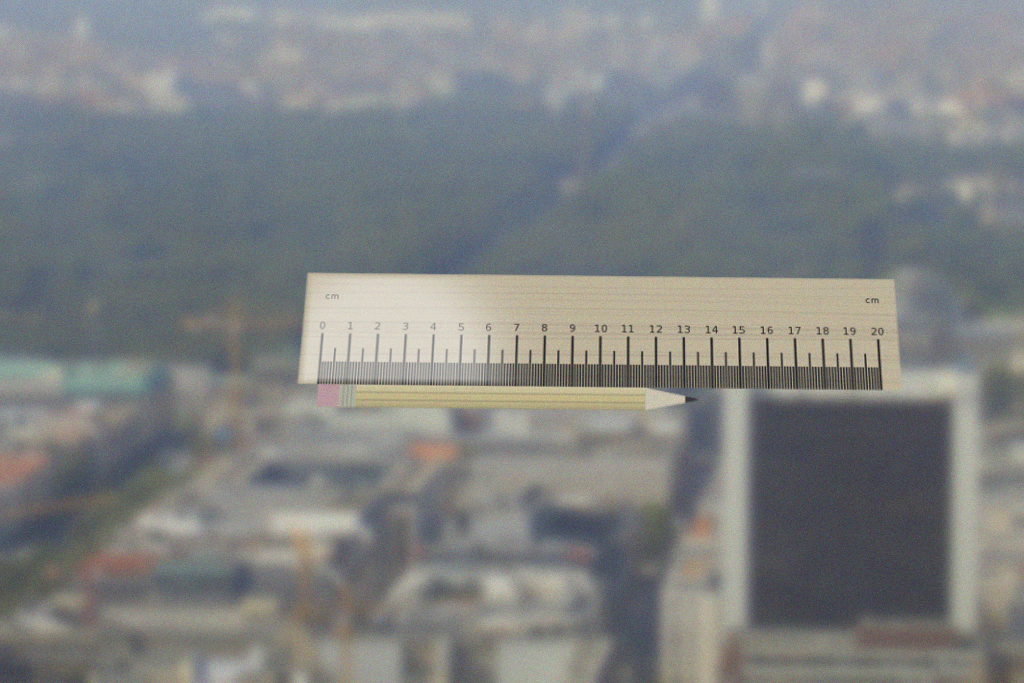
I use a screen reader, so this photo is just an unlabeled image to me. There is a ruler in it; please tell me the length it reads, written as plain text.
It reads 13.5 cm
